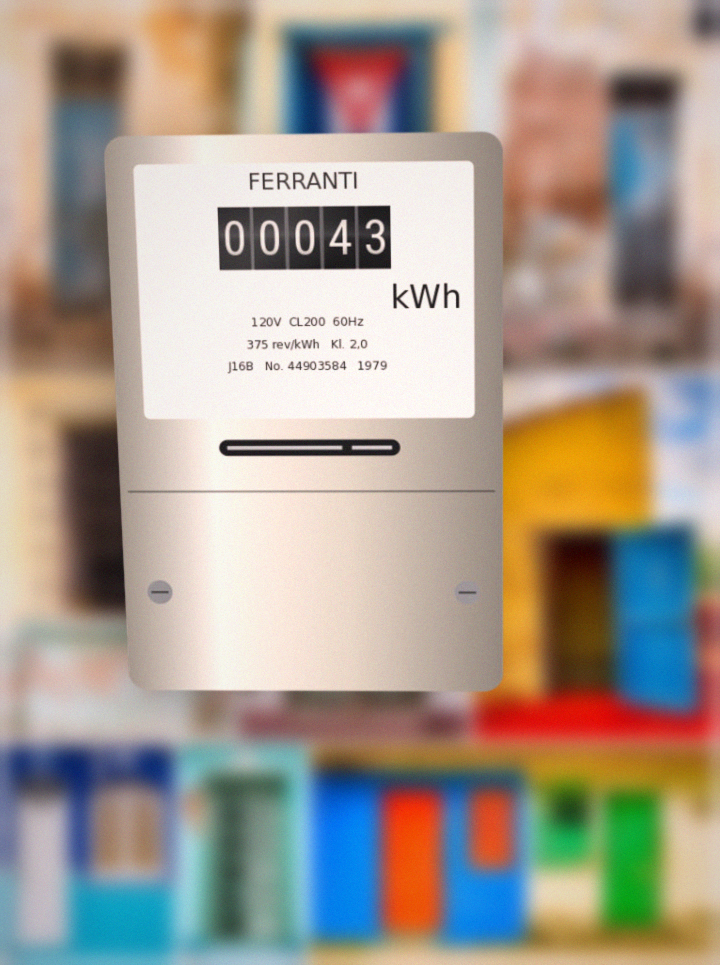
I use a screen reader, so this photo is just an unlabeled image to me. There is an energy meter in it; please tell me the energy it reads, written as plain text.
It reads 43 kWh
